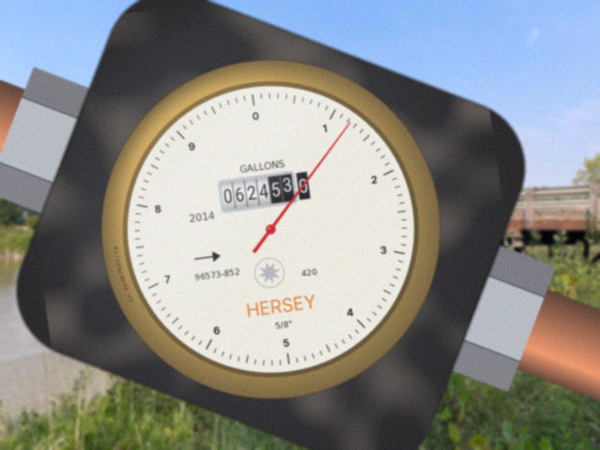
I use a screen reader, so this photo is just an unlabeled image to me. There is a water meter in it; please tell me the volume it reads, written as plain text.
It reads 624531.2 gal
